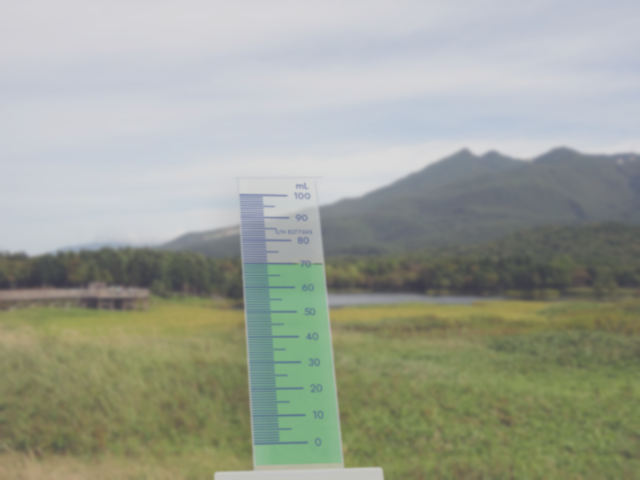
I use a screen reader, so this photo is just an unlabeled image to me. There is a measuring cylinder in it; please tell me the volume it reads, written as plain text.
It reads 70 mL
